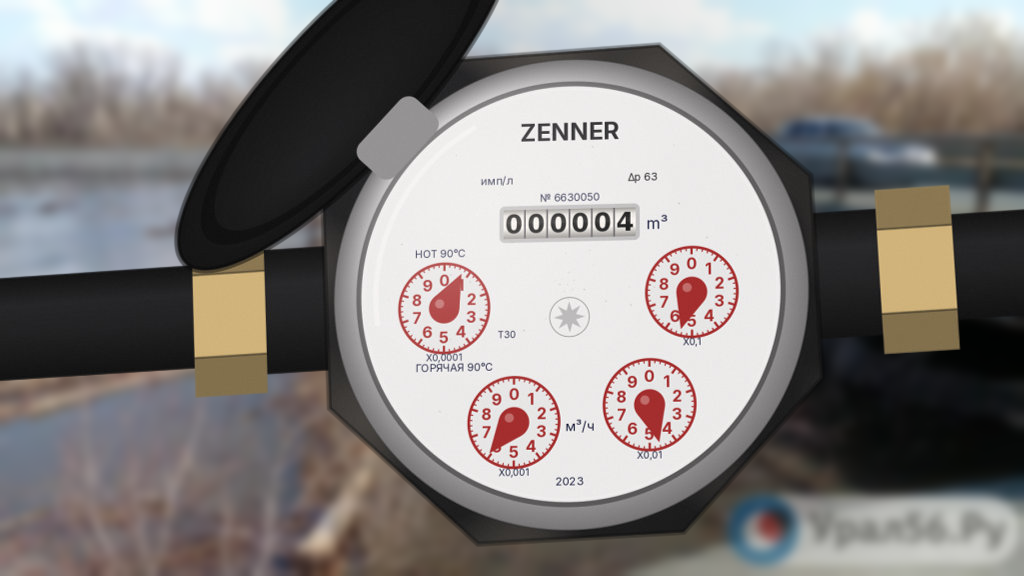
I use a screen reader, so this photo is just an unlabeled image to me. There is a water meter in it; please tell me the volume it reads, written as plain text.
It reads 4.5460 m³
